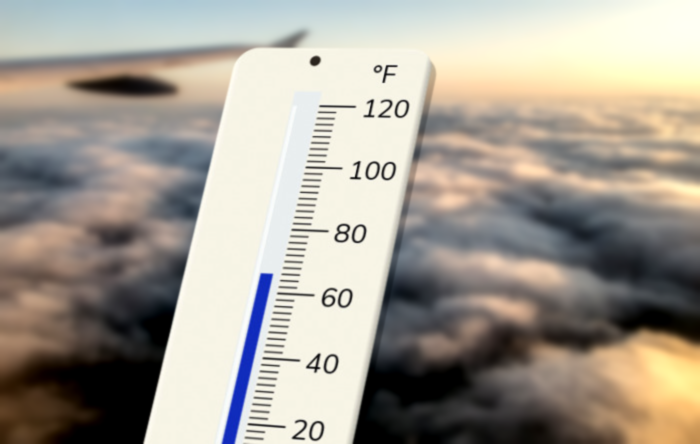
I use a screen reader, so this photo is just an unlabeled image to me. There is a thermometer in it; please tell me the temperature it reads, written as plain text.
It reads 66 °F
